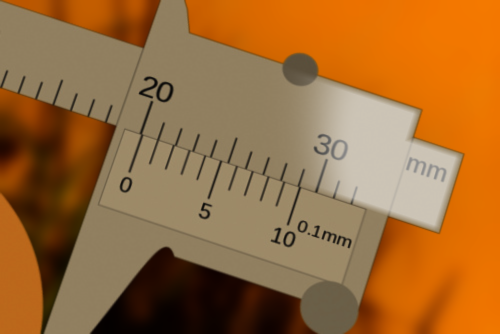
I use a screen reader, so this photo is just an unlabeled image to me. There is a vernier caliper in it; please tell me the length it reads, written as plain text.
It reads 20.1 mm
